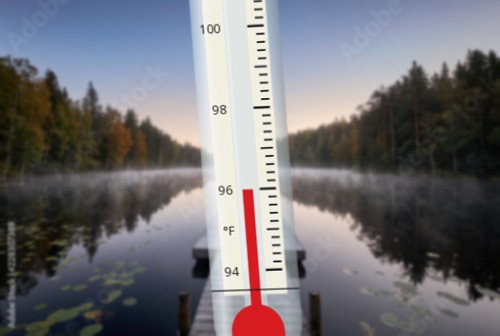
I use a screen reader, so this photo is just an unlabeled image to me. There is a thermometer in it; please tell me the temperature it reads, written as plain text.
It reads 96 °F
